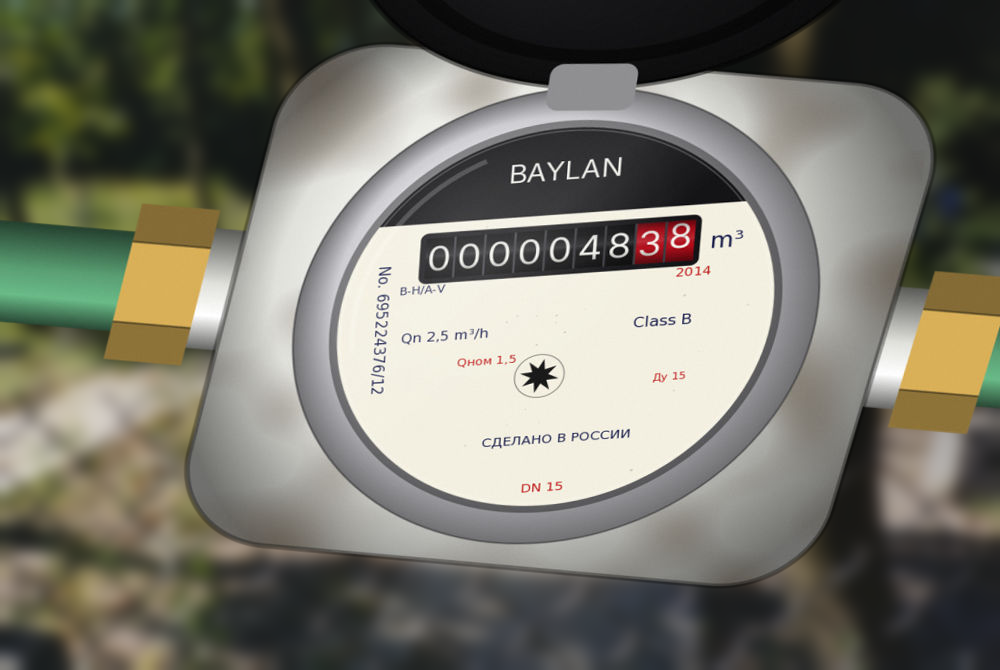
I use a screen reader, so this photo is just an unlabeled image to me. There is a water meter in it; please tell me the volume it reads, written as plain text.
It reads 48.38 m³
